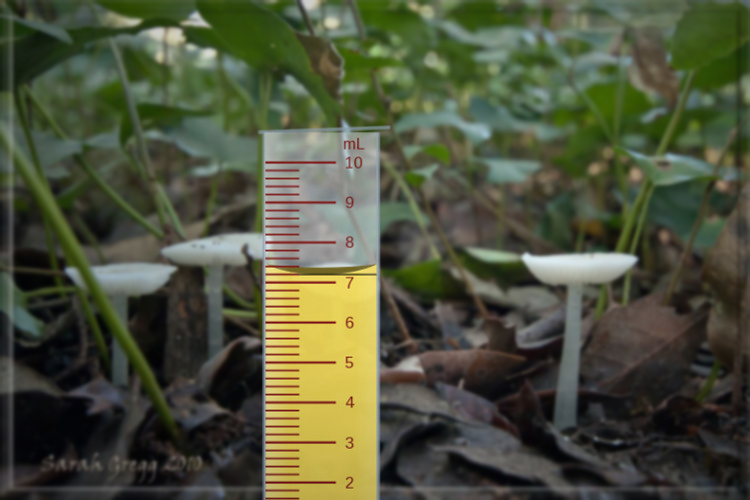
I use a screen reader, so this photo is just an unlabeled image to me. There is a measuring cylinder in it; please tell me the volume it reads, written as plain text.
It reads 7.2 mL
